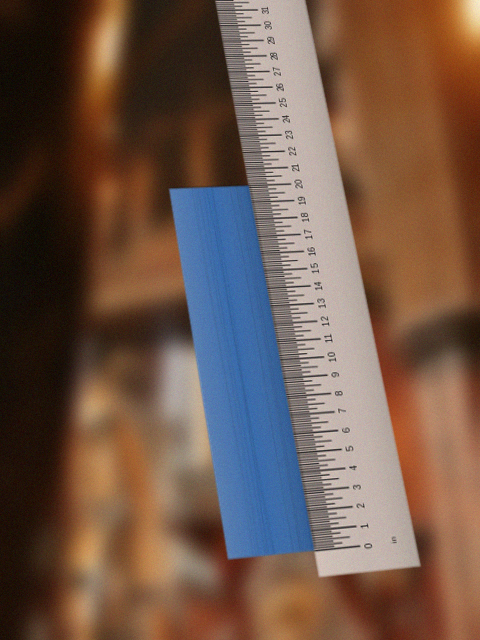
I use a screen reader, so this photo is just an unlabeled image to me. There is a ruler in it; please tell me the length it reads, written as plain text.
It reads 20 in
